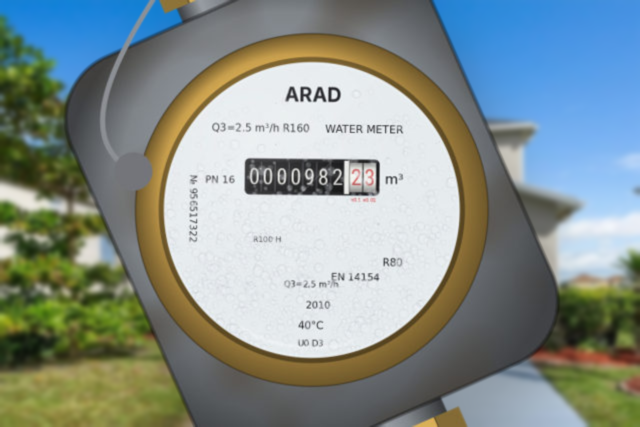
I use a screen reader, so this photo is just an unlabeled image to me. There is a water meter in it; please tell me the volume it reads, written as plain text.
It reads 982.23 m³
